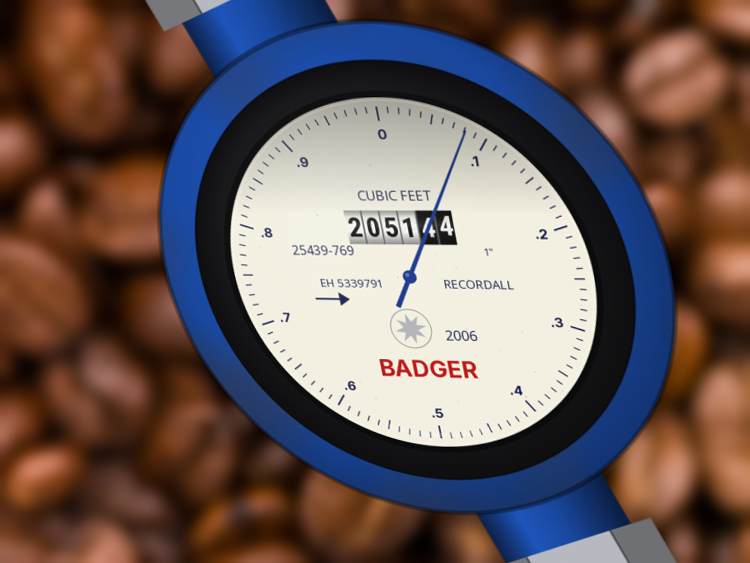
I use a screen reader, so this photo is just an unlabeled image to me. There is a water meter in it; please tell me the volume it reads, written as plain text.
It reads 205144.08 ft³
